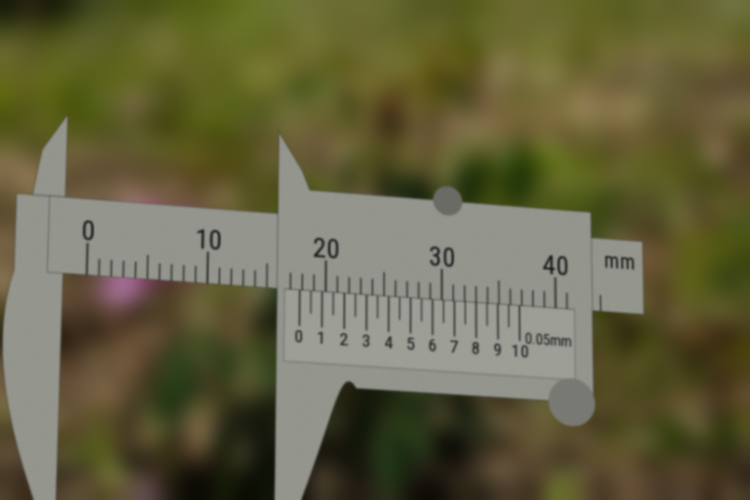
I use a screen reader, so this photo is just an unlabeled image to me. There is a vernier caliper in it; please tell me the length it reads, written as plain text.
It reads 17.8 mm
